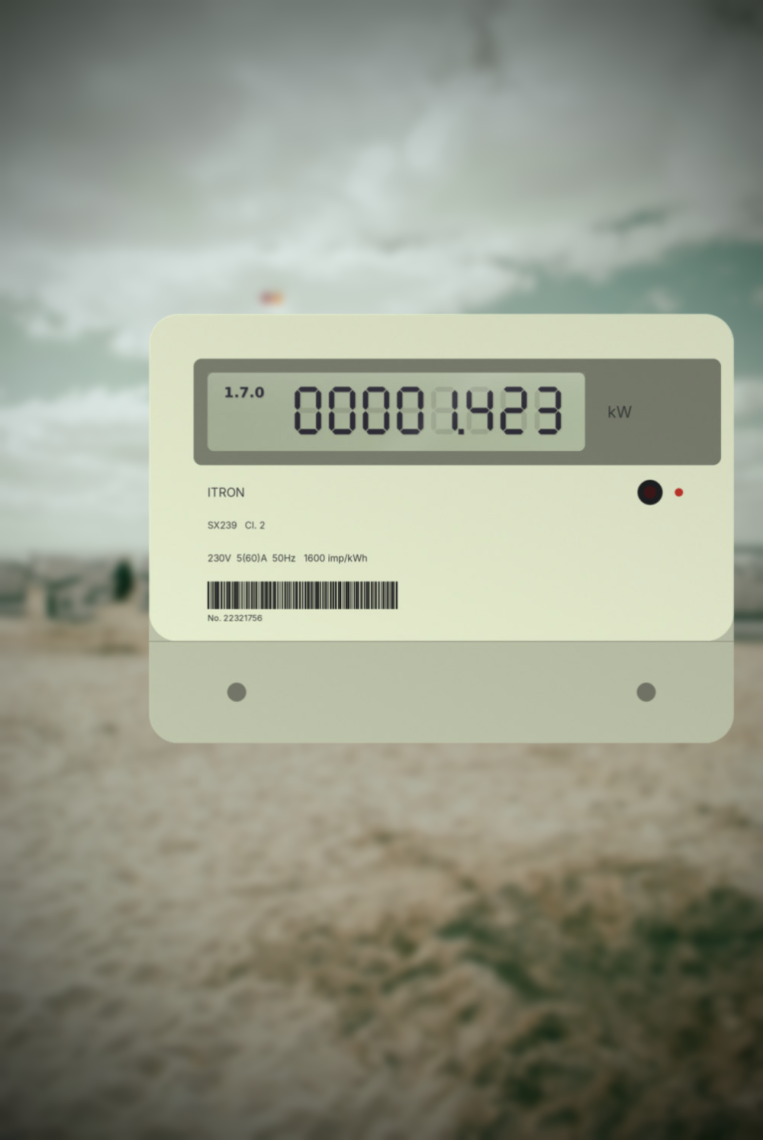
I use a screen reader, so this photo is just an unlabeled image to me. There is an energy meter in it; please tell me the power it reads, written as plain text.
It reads 1.423 kW
